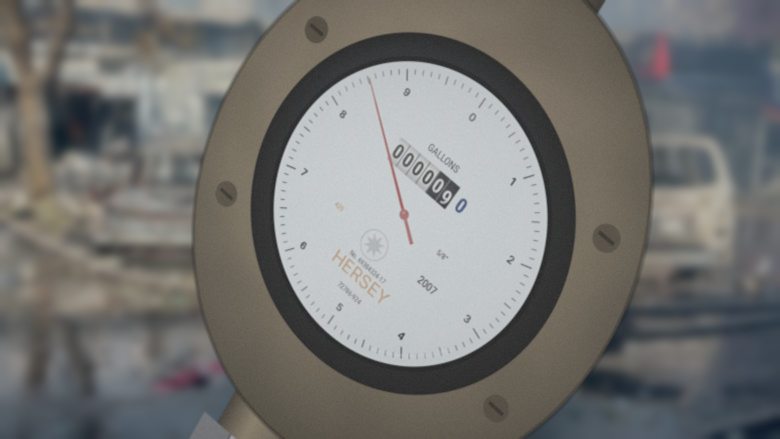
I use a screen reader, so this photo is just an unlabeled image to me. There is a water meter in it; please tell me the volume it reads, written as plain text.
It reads 88.5 gal
